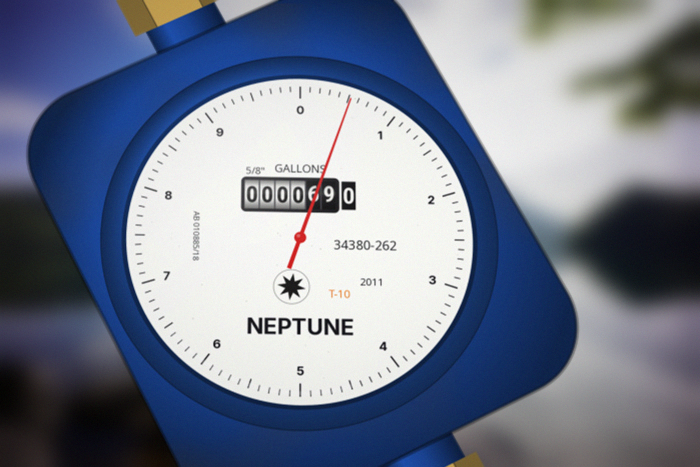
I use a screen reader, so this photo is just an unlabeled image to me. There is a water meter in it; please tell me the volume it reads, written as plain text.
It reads 690.5 gal
